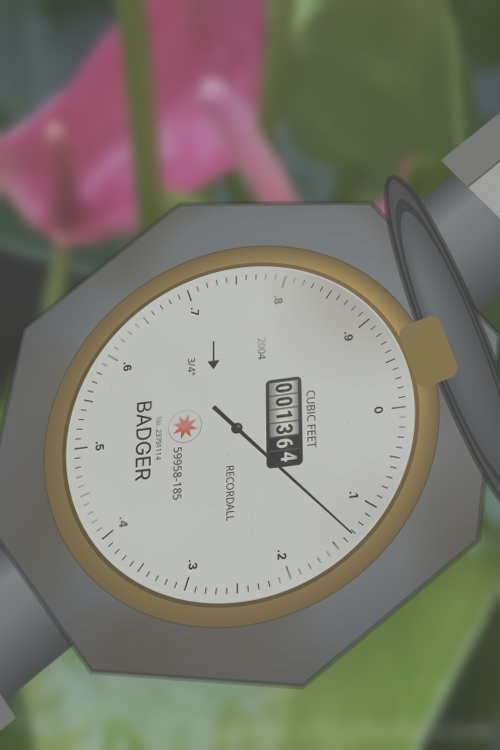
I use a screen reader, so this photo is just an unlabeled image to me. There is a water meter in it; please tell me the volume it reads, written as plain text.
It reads 1364.13 ft³
